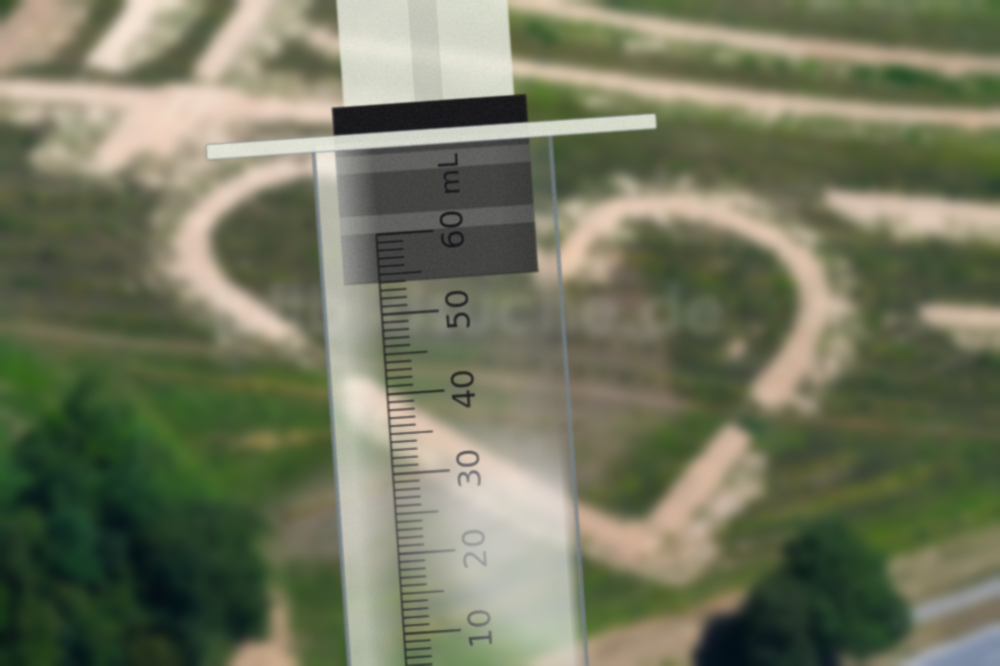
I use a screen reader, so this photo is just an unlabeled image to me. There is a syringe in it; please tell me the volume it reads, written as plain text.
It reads 54 mL
